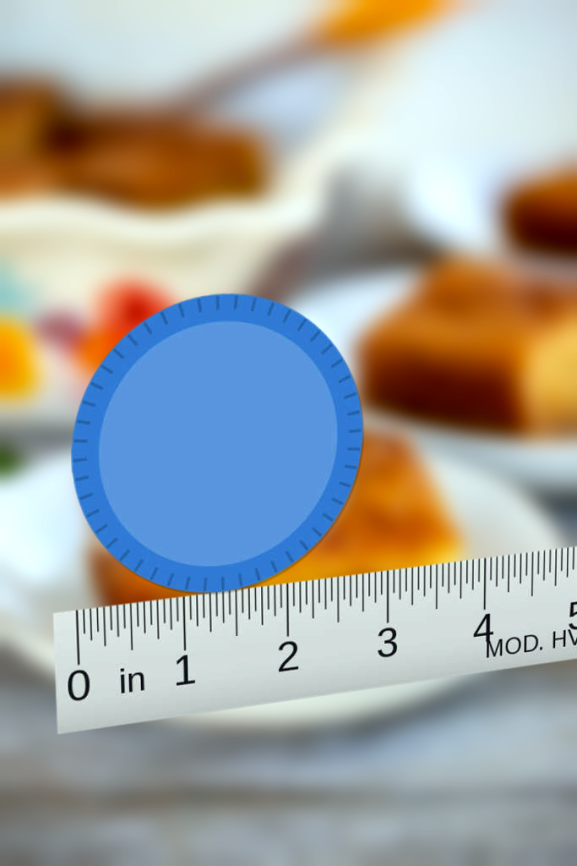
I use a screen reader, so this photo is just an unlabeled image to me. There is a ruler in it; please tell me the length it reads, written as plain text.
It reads 2.75 in
